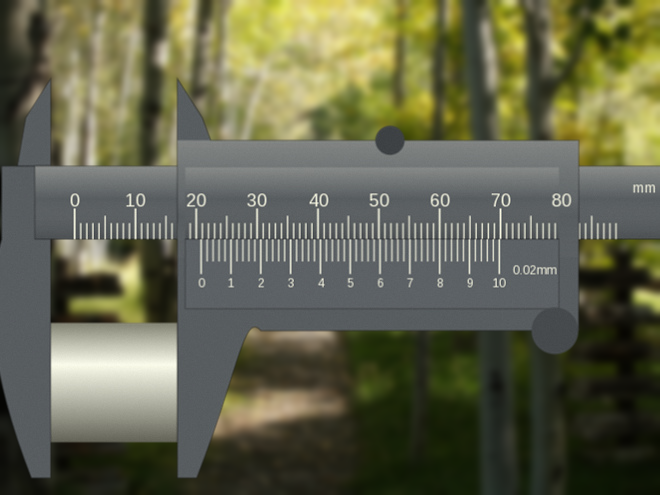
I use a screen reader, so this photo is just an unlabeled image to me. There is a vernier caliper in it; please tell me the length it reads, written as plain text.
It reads 20.8 mm
